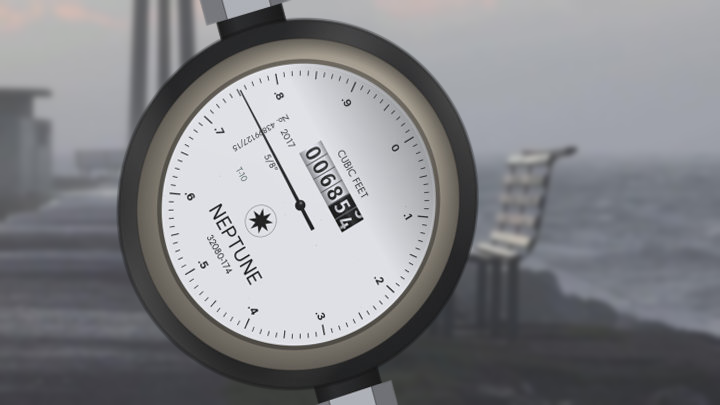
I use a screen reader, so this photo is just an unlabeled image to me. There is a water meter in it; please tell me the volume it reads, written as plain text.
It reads 6853.75 ft³
